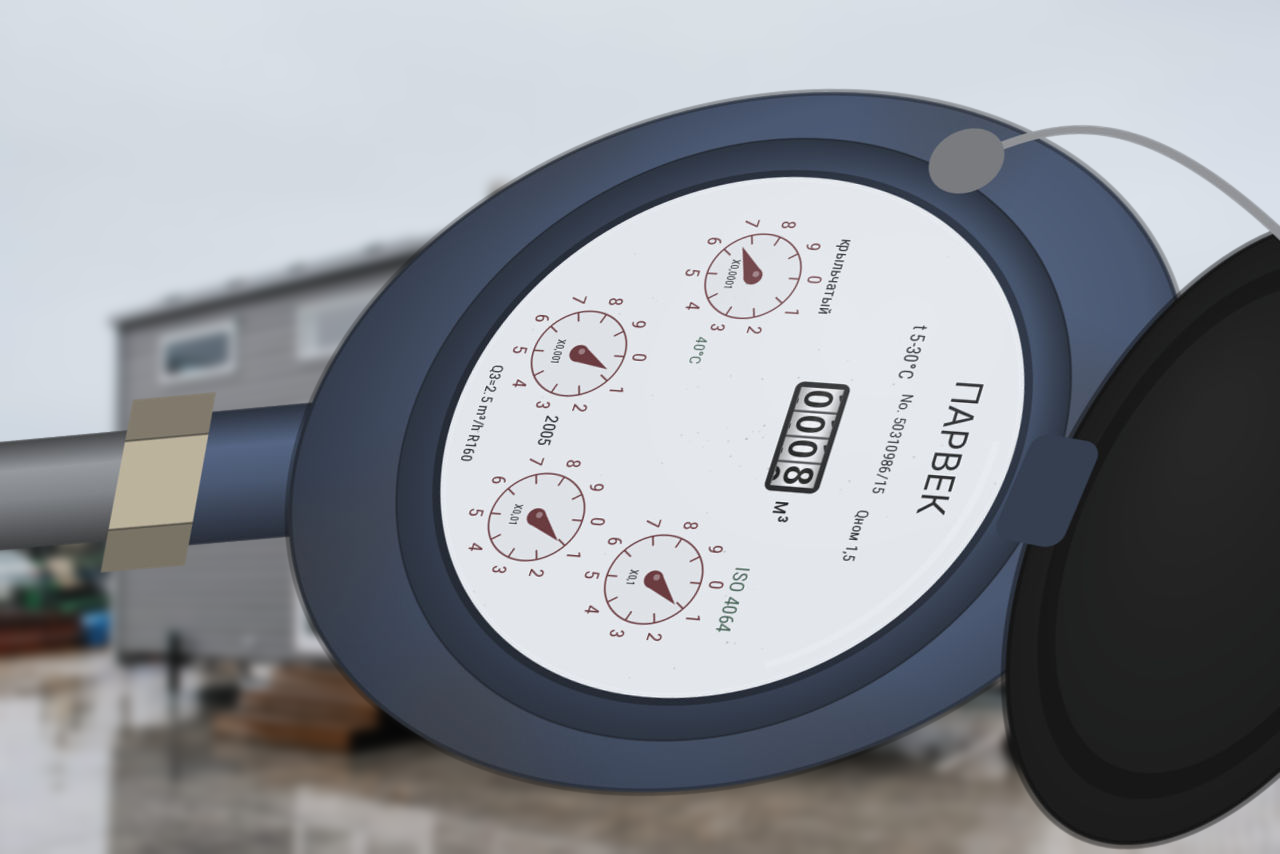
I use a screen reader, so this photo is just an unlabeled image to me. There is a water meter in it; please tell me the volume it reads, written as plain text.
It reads 8.1106 m³
